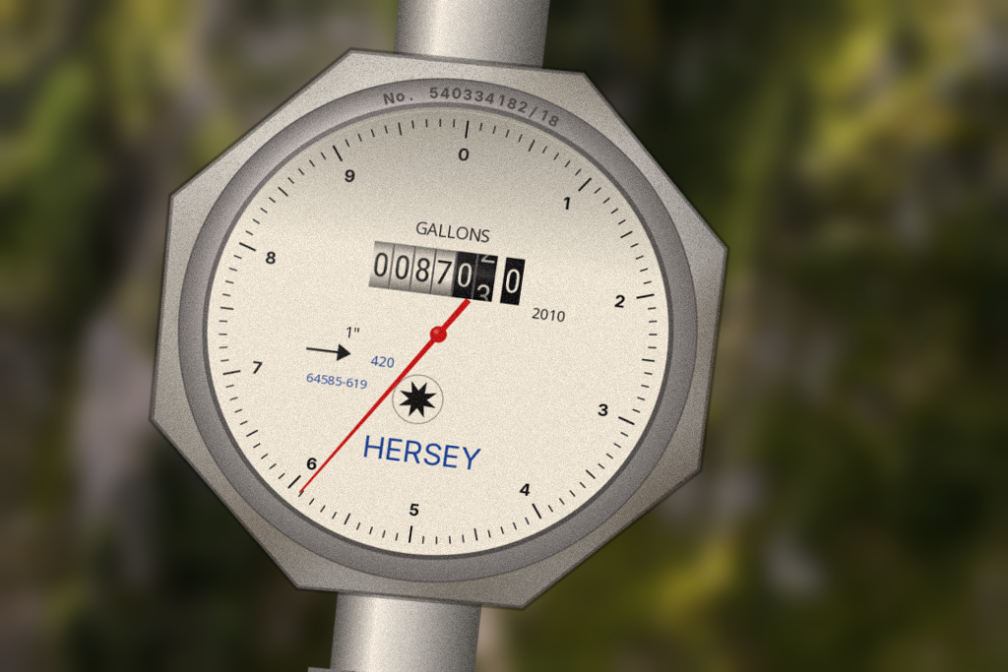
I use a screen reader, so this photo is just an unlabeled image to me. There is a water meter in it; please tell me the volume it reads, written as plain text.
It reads 87025.9 gal
